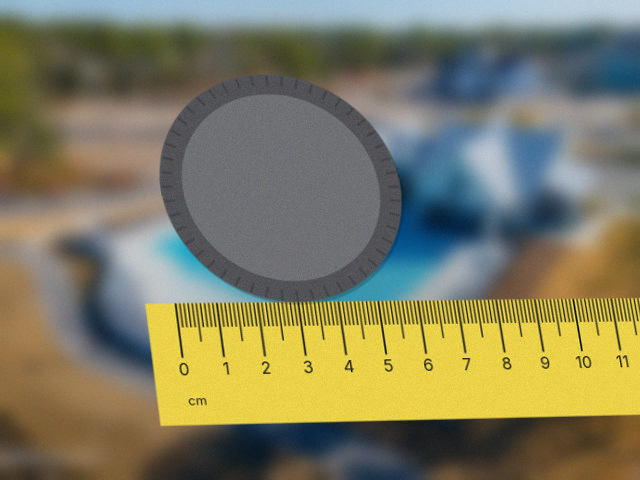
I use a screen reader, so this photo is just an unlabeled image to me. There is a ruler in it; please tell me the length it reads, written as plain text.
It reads 6 cm
